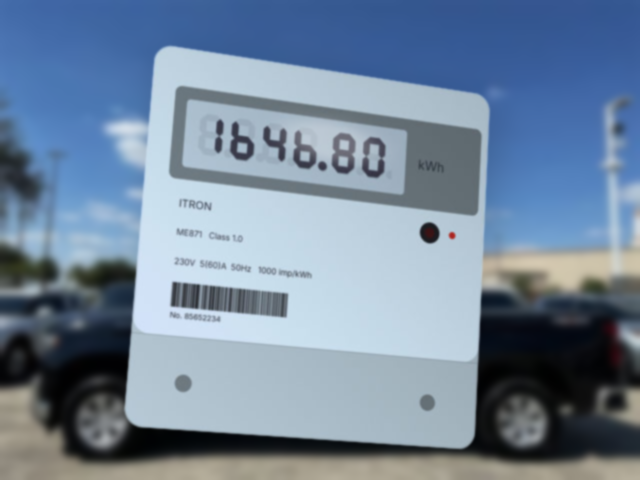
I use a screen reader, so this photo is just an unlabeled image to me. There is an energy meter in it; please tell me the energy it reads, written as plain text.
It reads 1646.80 kWh
